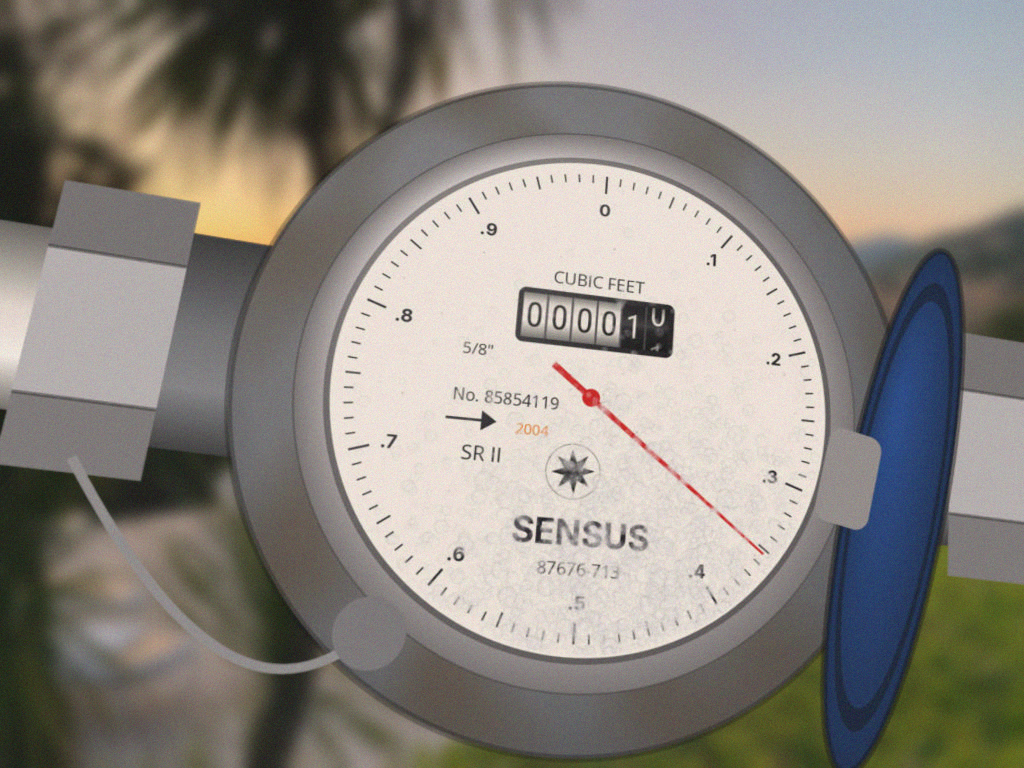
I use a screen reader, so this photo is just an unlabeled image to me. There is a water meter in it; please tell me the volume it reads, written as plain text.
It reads 10.35 ft³
